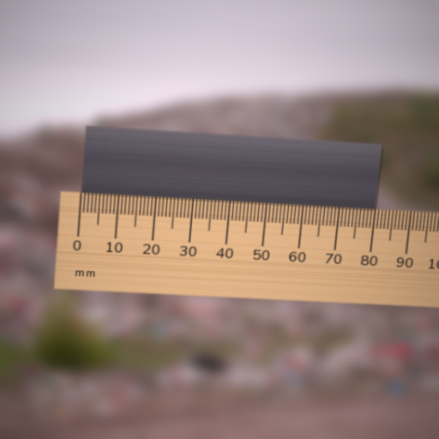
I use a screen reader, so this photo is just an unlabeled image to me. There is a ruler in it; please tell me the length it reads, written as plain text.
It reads 80 mm
